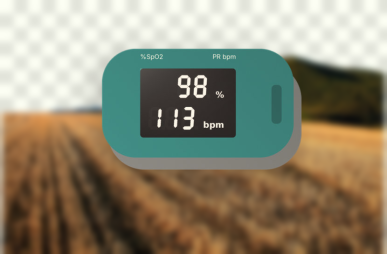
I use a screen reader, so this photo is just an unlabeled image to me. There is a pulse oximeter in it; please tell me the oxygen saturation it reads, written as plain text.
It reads 98 %
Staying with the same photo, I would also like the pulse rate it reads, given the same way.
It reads 113 bpm
